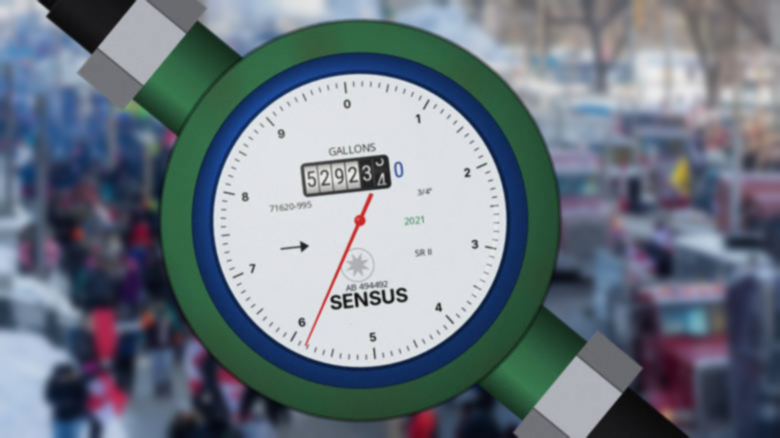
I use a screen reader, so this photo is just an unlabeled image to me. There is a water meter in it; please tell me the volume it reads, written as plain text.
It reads 5292335.8 gal
